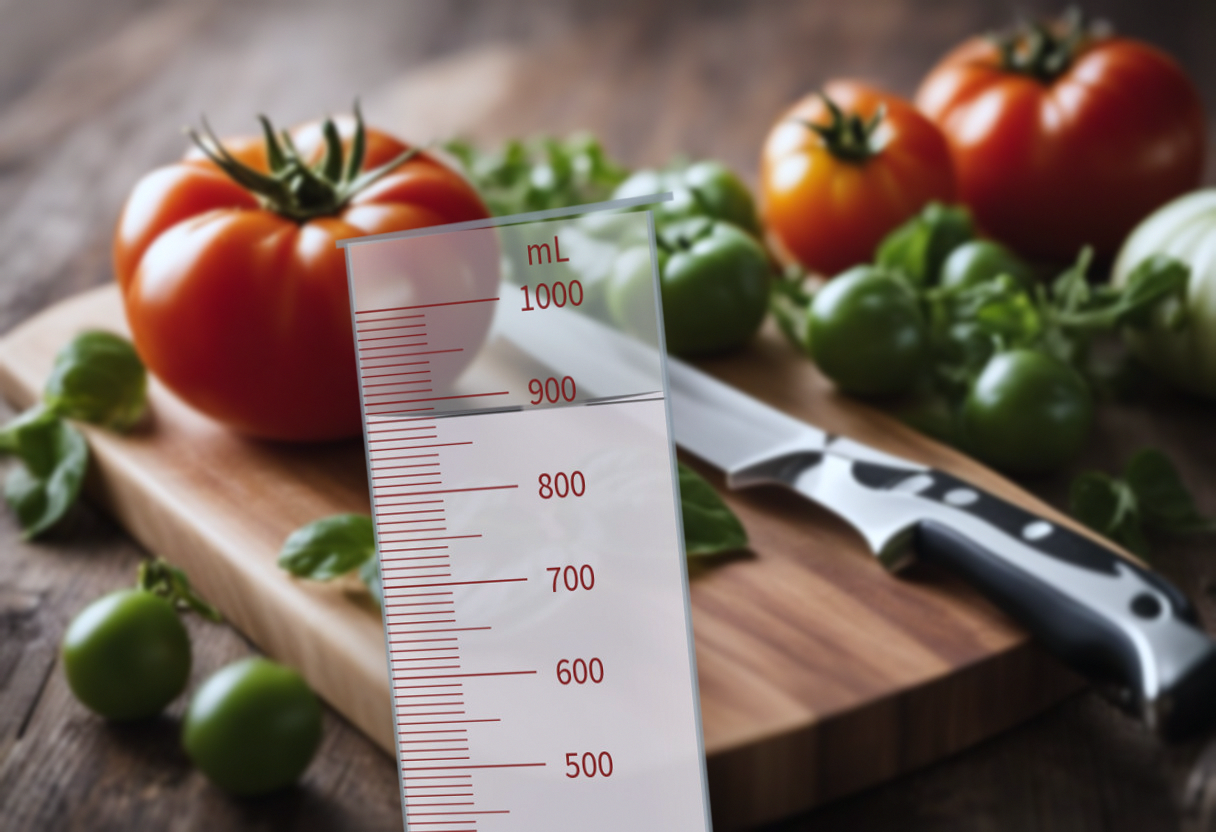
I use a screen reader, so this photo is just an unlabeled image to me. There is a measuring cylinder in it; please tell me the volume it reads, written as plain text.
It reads 880 mL
